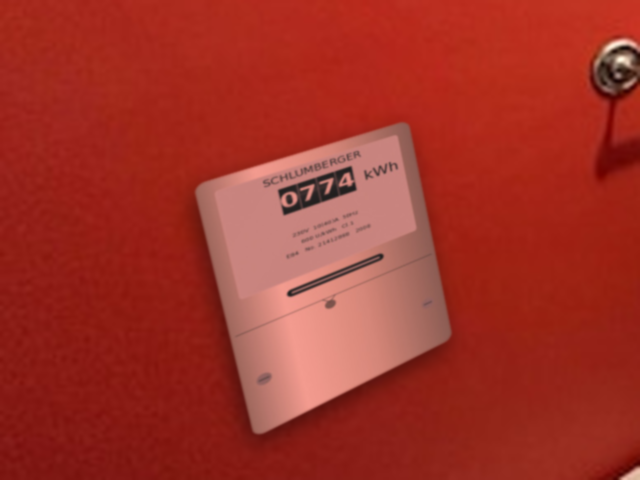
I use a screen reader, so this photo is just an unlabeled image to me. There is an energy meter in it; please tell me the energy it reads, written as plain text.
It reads 774 kWh
